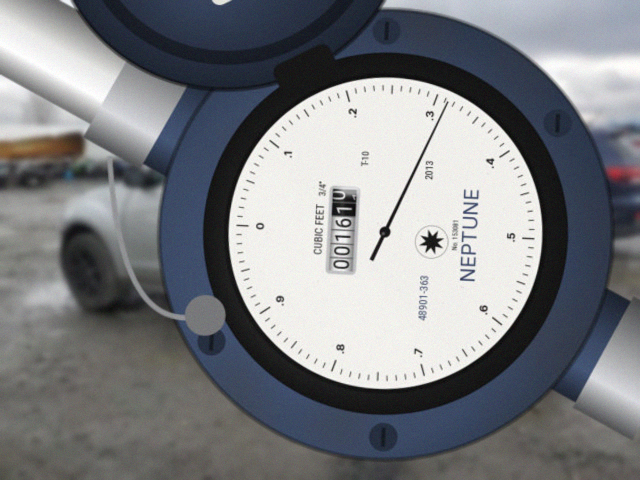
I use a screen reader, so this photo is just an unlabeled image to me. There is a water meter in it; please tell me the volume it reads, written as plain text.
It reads 1610.31 ft³
